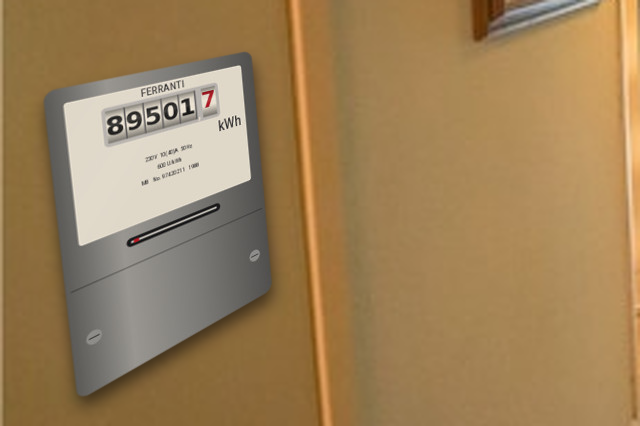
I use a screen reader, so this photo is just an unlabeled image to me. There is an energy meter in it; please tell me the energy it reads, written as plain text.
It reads 89501.7 kWh
